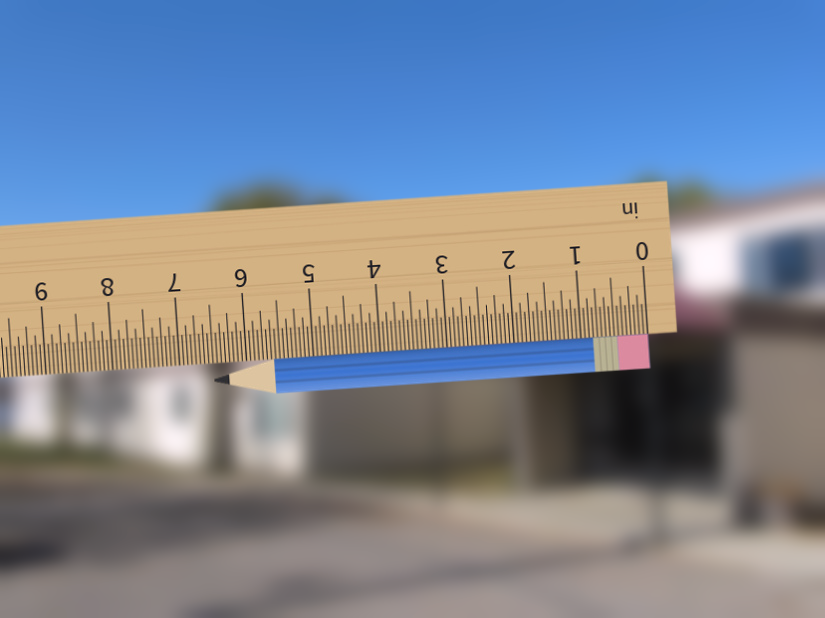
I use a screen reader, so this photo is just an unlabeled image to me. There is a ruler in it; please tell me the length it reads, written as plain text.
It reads 6.5 in
